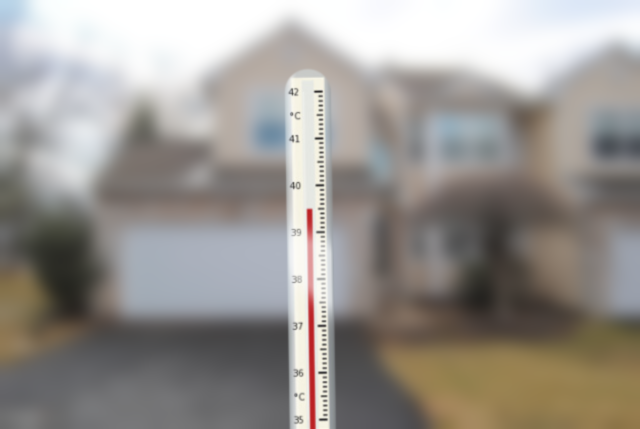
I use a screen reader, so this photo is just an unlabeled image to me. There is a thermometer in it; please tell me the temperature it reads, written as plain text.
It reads 39.5 °C
